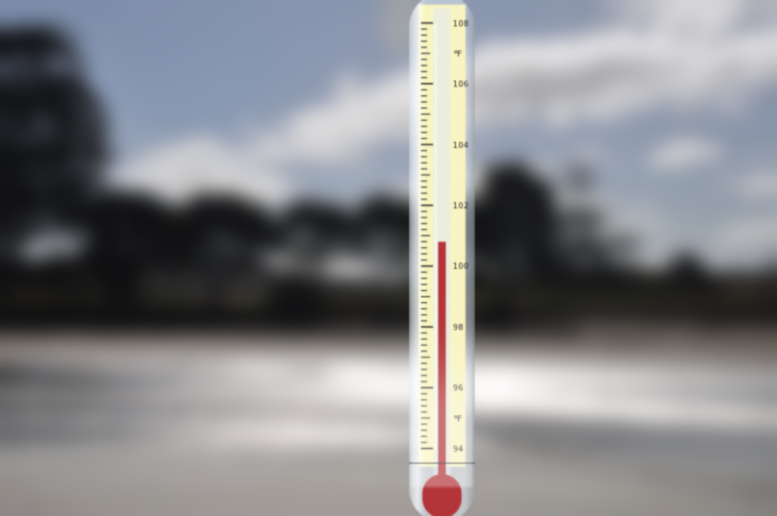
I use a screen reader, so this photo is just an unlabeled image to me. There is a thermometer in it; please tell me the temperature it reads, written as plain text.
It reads 100.8 °F
